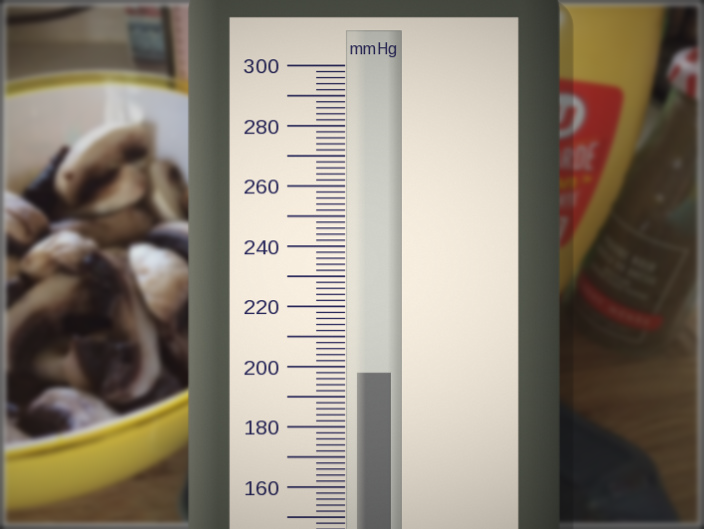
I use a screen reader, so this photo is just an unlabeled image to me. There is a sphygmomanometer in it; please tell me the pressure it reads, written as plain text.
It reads 198 mmHg
